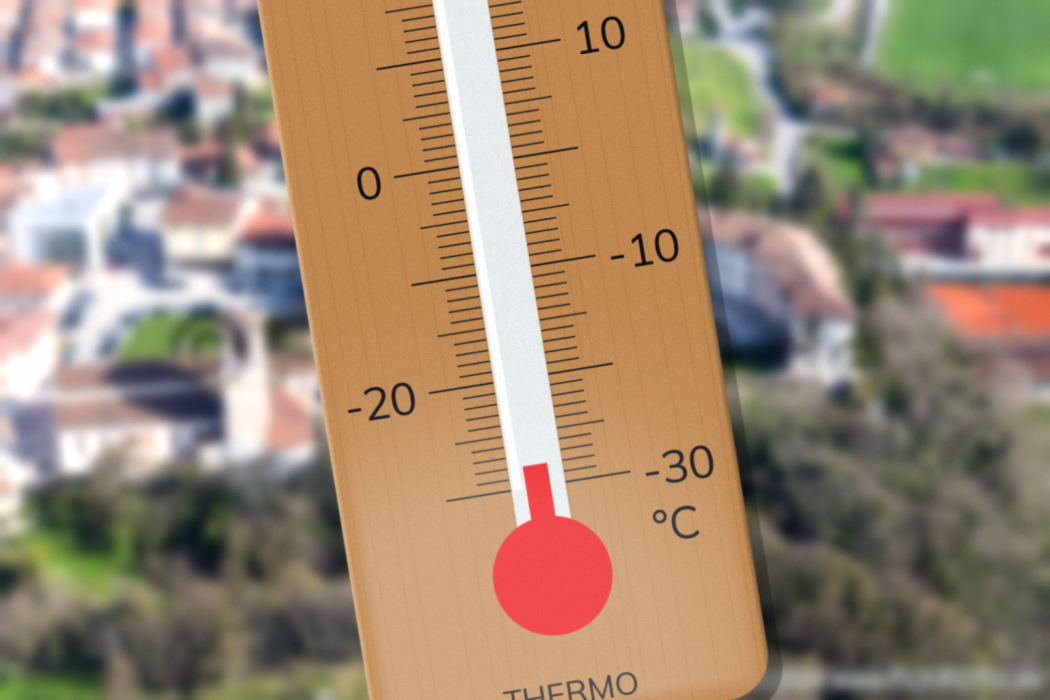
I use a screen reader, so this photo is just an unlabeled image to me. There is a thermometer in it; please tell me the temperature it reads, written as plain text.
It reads -28 °C
